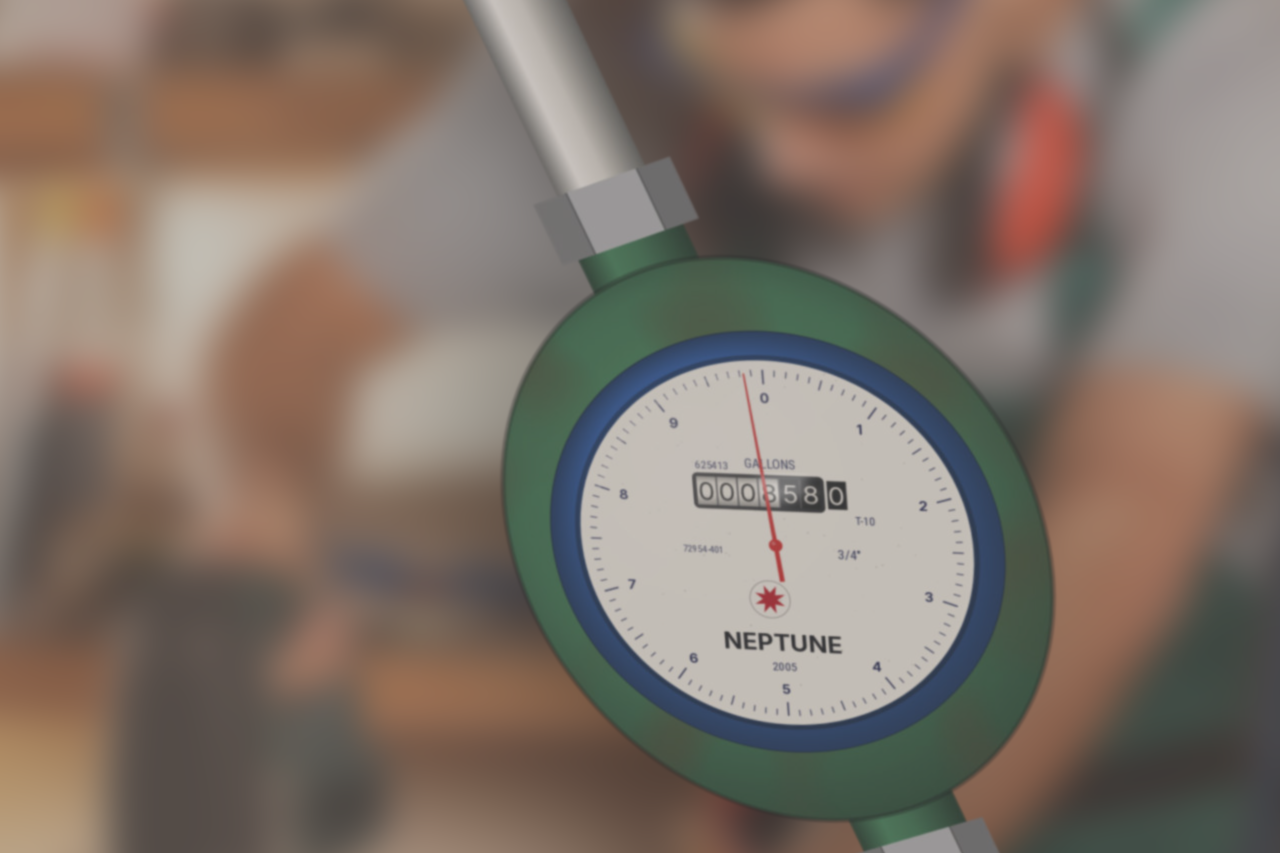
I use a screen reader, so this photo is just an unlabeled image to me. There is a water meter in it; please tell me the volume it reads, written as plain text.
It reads 8579.8 gal
